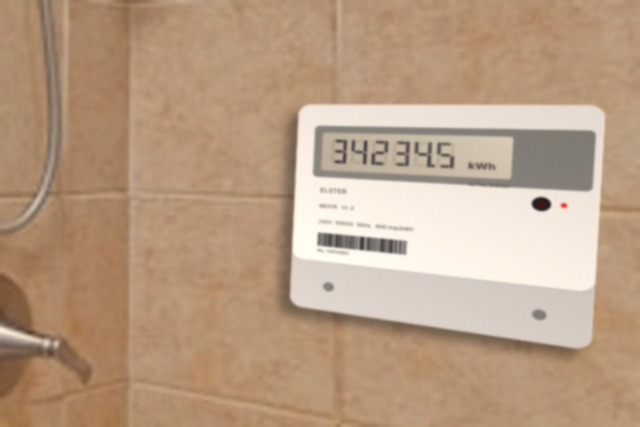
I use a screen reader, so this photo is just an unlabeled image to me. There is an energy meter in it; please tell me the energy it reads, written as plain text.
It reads 34234.5 kWh
